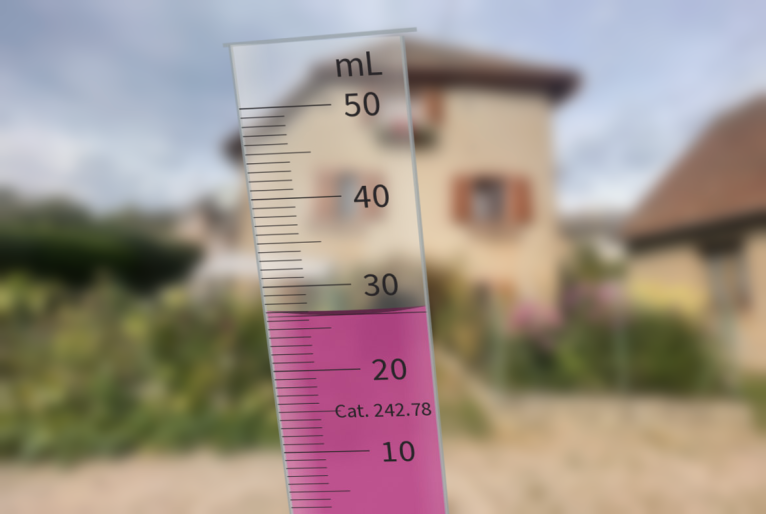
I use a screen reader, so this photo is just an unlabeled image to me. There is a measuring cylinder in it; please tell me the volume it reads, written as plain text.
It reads 26.5 mL
